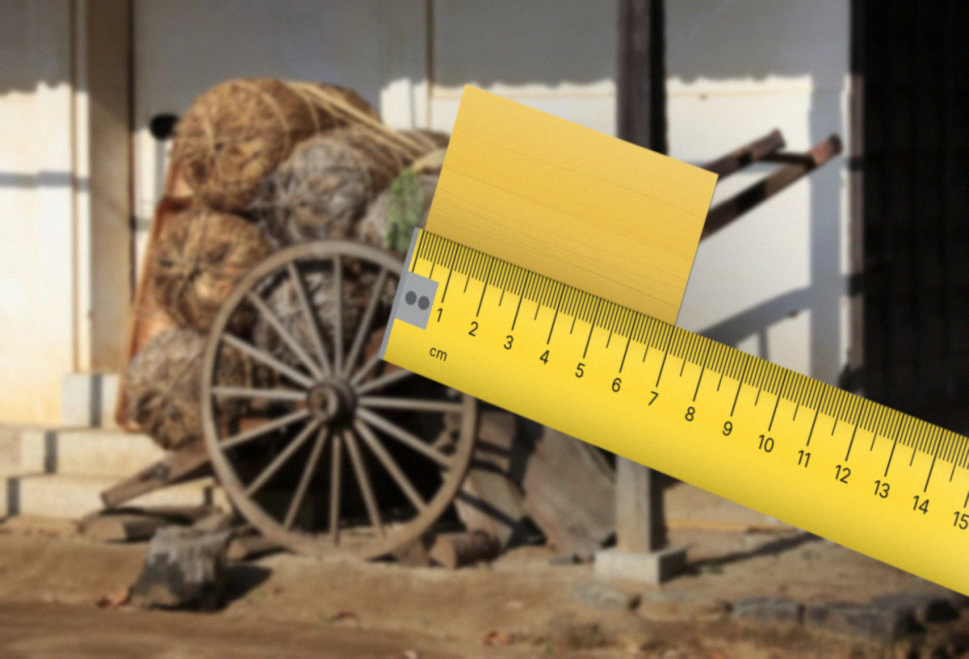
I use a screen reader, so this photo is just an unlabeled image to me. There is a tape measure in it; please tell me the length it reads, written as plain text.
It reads 7 cm
